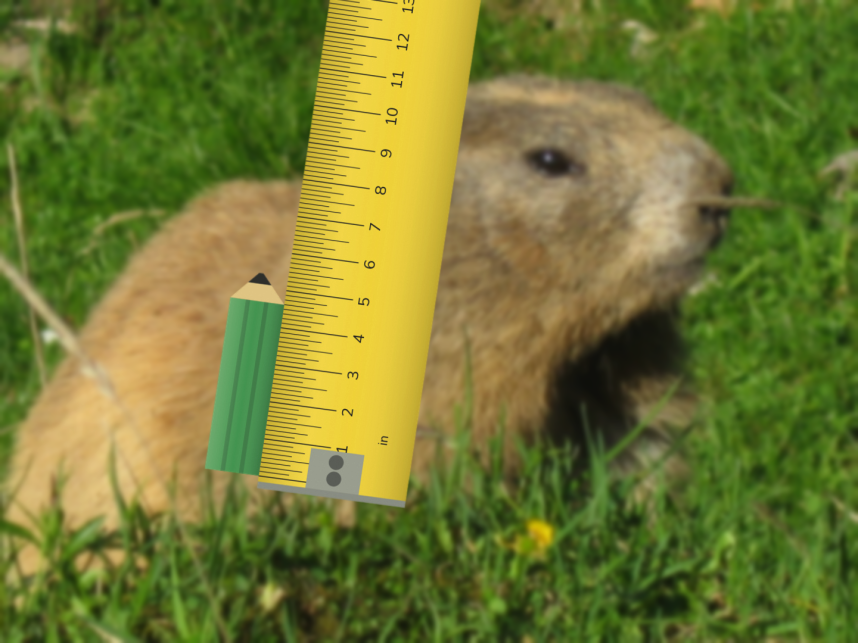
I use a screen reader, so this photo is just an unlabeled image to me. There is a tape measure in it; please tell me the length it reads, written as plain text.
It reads 5.375 in
